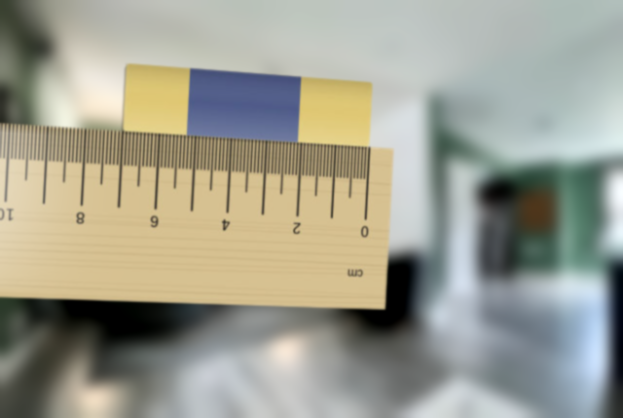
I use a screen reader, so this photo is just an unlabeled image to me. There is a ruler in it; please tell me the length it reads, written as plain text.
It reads 7 cm
